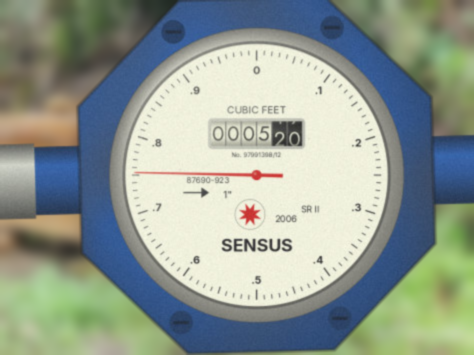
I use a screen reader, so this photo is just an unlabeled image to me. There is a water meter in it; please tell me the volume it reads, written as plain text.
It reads 519.75 ft³
